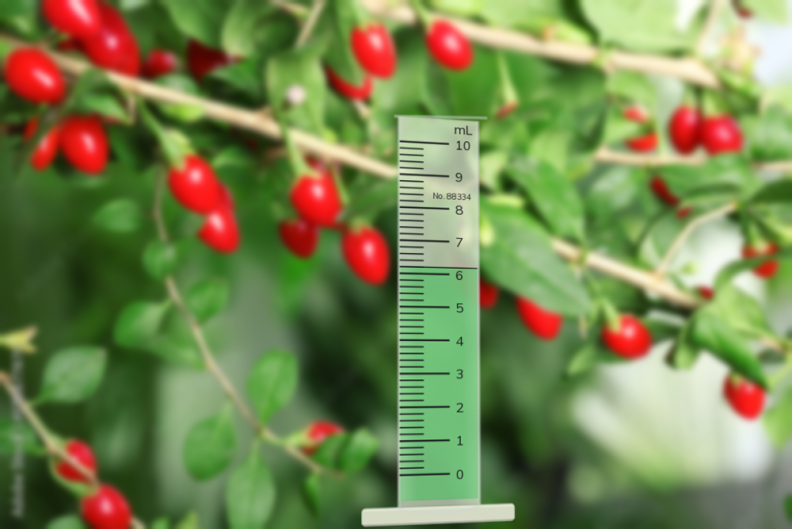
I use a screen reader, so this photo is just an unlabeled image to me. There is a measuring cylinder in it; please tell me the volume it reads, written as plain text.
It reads 6.2 mL
